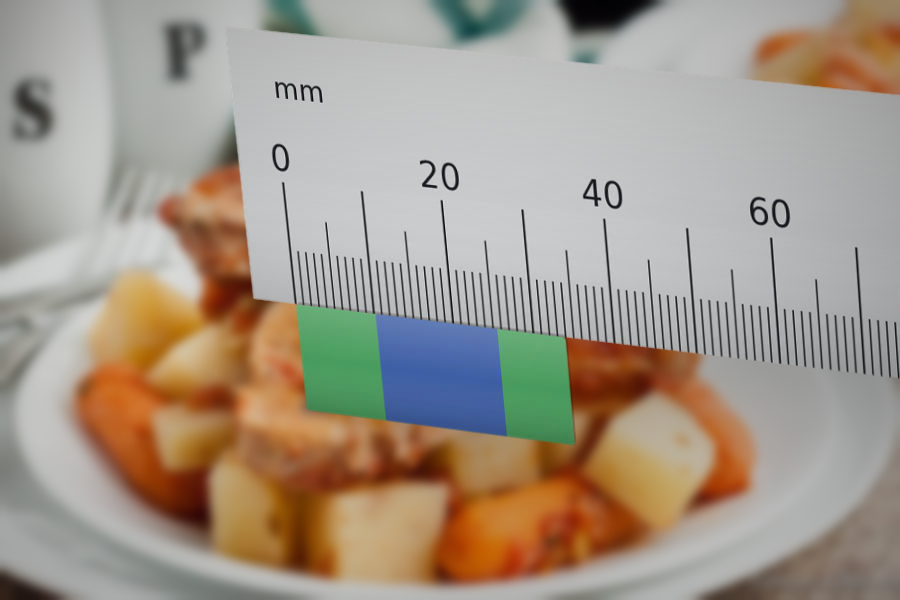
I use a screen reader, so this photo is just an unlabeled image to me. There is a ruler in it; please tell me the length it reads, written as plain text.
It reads 34 mm
